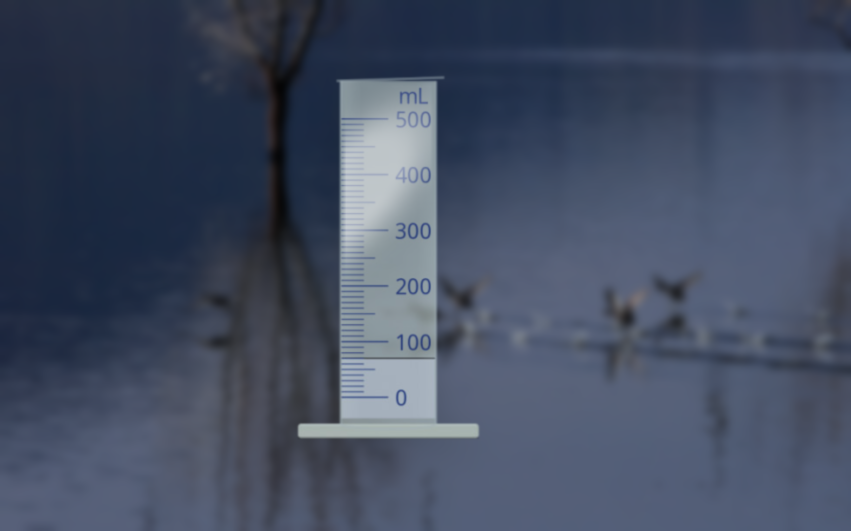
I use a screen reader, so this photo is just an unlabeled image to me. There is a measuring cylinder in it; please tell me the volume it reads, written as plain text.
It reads 70 mL
